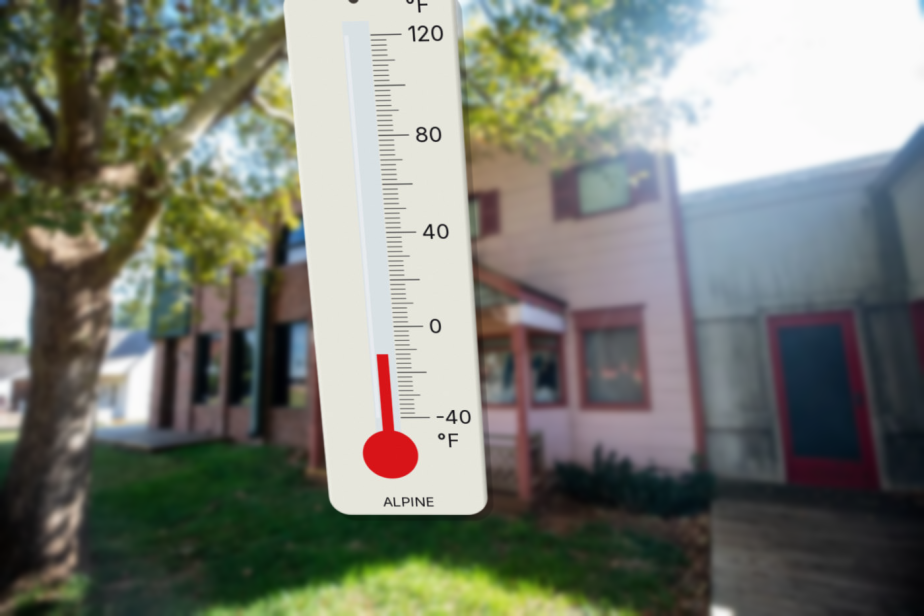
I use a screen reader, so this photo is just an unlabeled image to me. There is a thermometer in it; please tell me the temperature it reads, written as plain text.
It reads -12 °F
